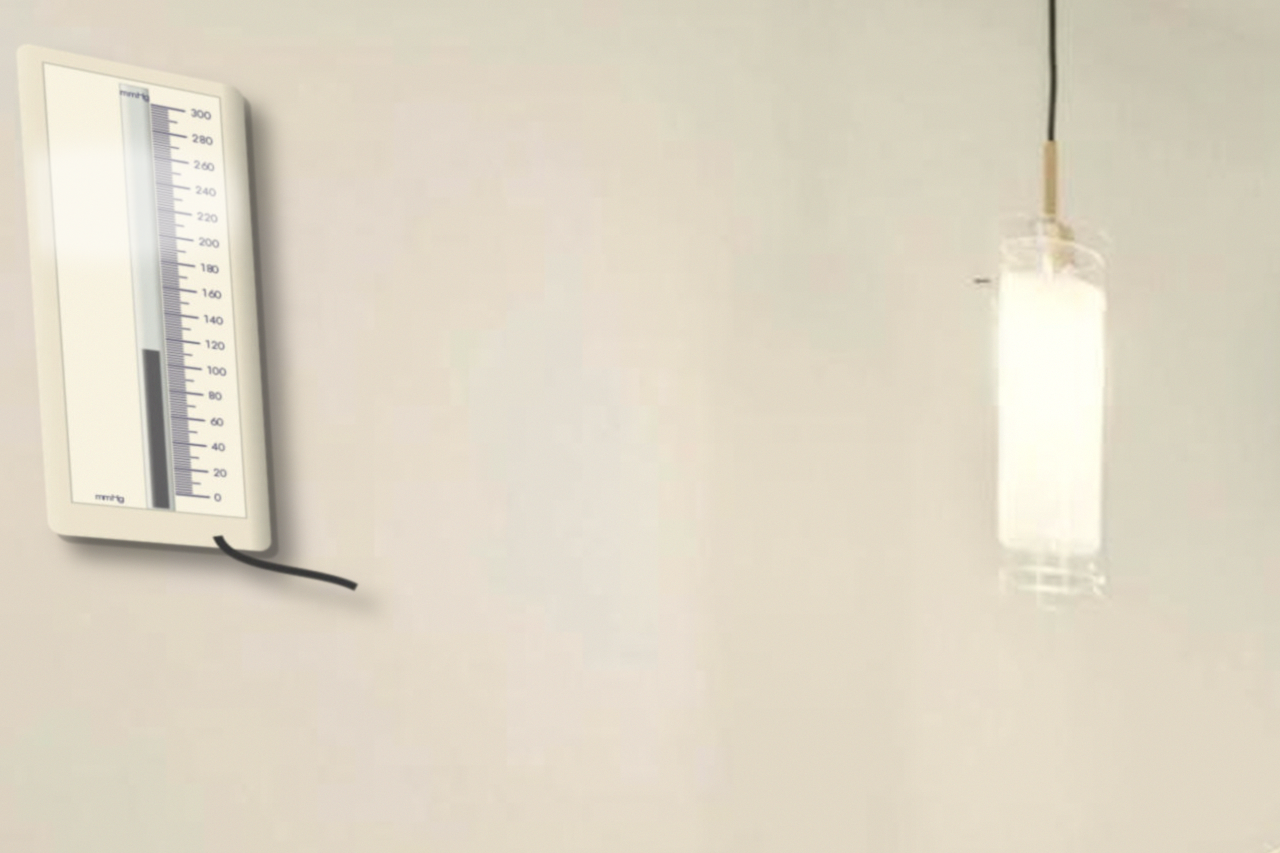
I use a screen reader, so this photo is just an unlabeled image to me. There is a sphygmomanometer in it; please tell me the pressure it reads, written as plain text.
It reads 110 mmHg
